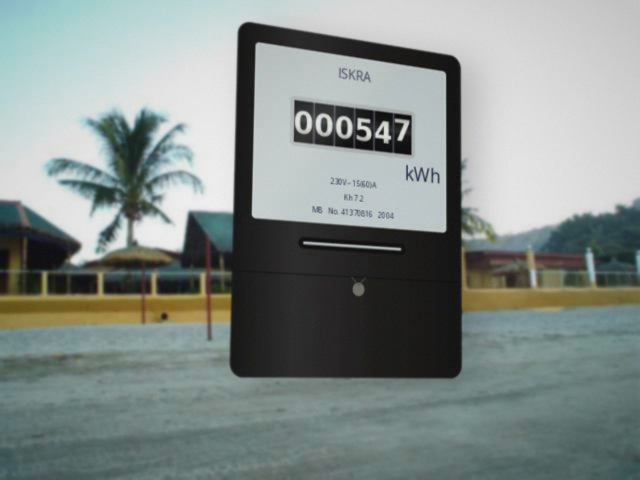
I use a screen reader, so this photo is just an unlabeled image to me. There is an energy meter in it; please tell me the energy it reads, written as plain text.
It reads 547 kWh
